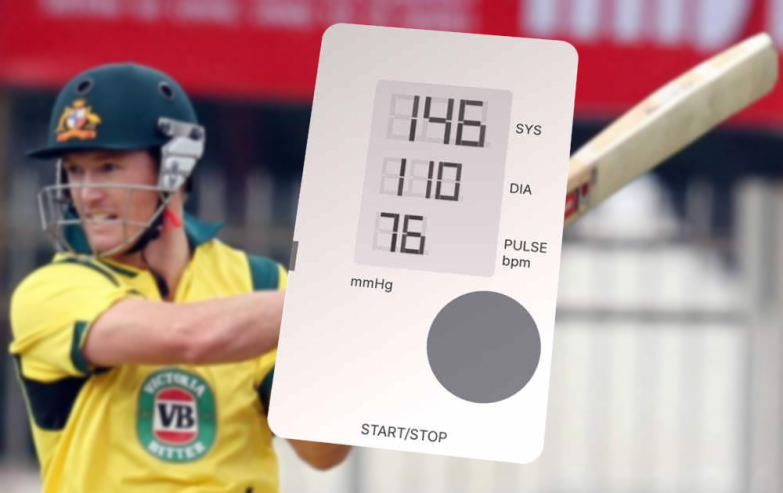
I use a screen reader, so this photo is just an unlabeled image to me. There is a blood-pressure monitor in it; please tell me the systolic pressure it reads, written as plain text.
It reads 146 mmHg
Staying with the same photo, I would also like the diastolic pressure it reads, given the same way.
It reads 110 mmHg
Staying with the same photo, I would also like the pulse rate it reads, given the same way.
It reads 76 bpm
